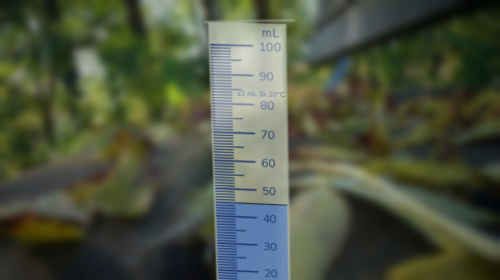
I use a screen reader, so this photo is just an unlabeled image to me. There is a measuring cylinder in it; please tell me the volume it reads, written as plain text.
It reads 45 mL
